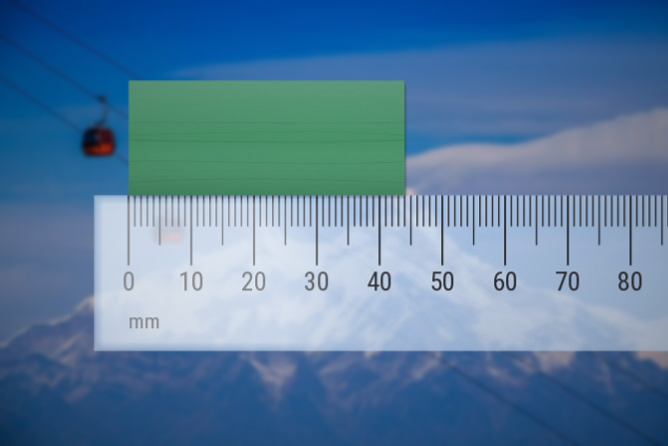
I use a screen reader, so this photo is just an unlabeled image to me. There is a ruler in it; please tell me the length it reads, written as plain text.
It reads 44 mm
